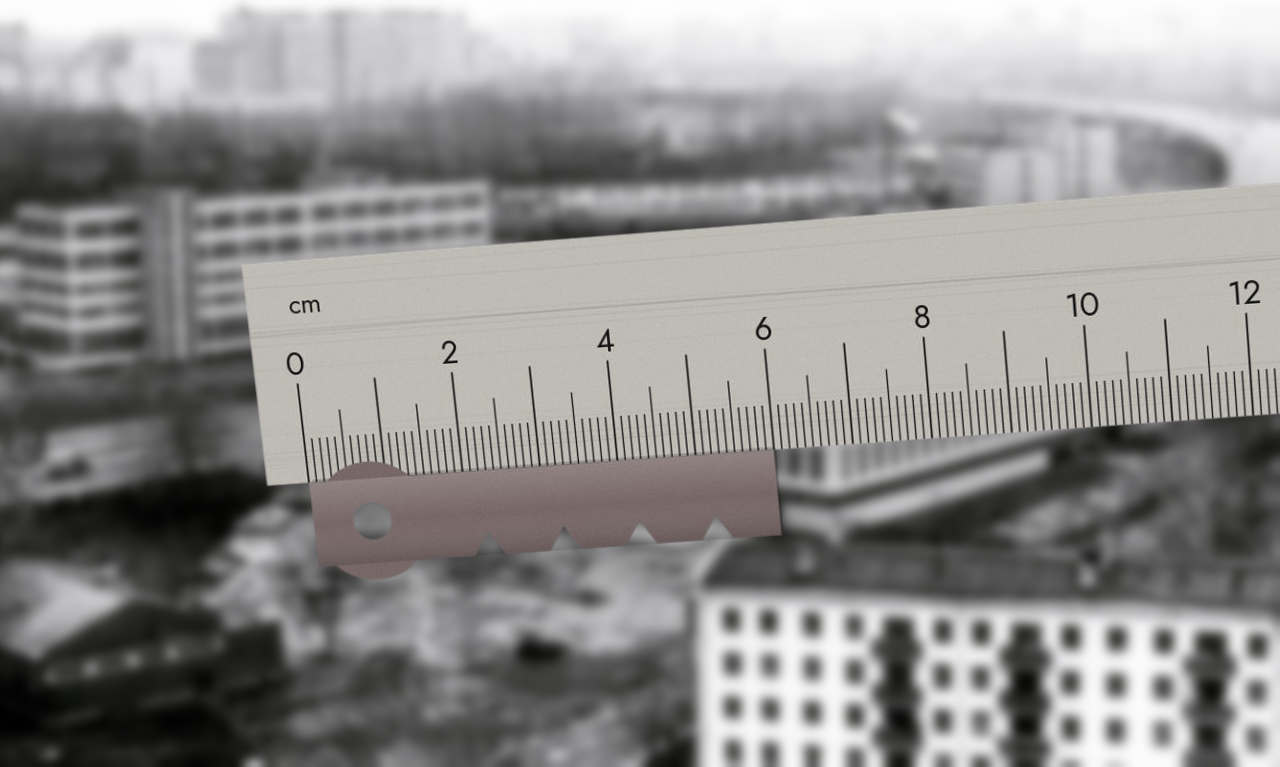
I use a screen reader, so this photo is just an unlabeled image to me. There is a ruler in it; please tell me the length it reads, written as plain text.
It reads 6 cm
